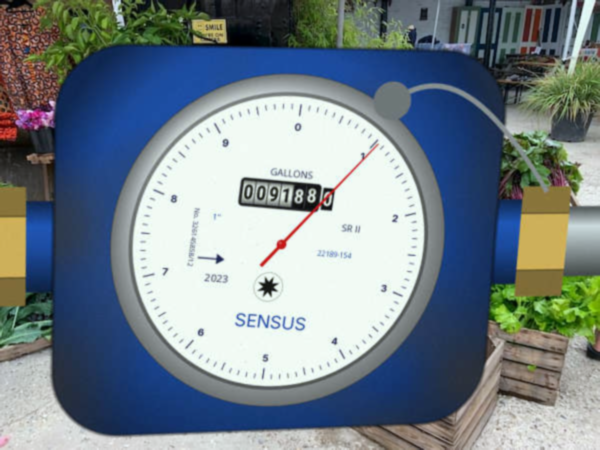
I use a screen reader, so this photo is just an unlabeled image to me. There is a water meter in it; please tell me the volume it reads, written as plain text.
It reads 91881.0 gal
